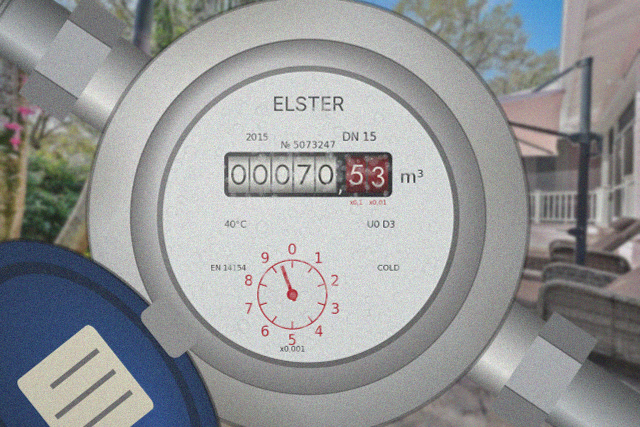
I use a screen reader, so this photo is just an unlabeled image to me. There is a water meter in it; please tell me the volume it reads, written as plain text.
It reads 70.529 m³
